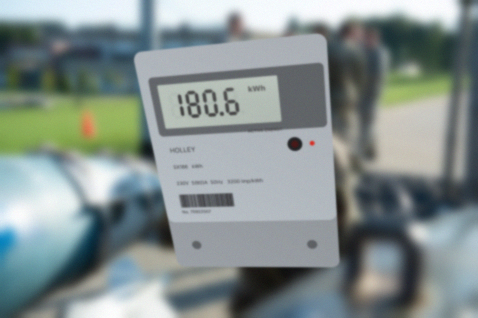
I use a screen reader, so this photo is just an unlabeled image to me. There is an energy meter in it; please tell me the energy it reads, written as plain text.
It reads 180.6 kWh
